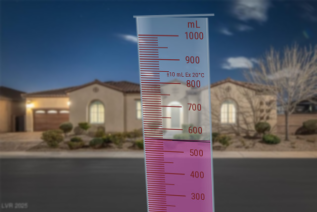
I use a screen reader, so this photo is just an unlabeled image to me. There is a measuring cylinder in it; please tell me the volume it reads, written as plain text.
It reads 550 mL
